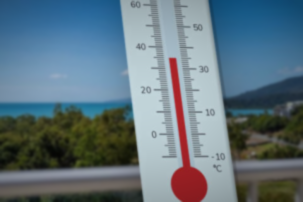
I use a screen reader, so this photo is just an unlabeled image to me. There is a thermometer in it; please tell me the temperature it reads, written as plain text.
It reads 35 °C
